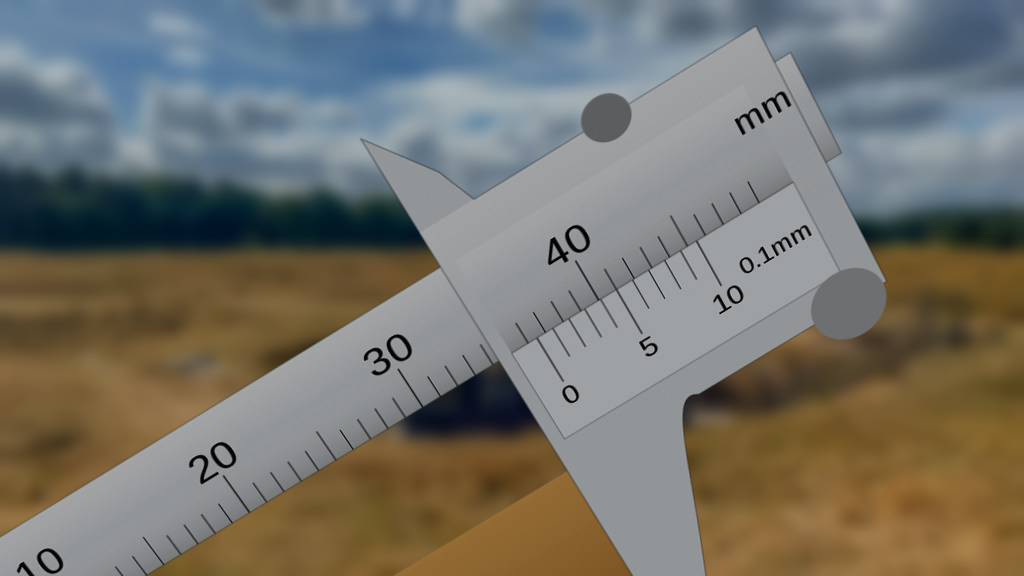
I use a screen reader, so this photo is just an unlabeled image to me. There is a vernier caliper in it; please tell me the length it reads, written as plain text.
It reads 36.5 mm
